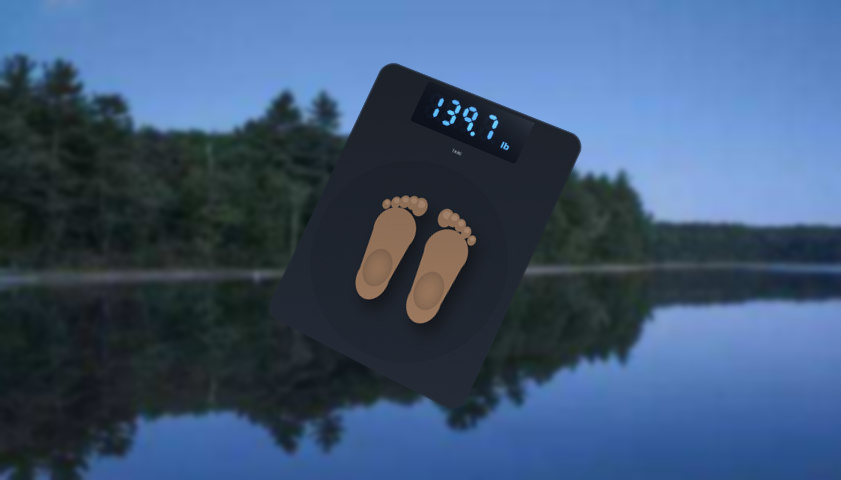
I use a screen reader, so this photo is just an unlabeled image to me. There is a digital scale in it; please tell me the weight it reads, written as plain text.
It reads 139.7 lb
